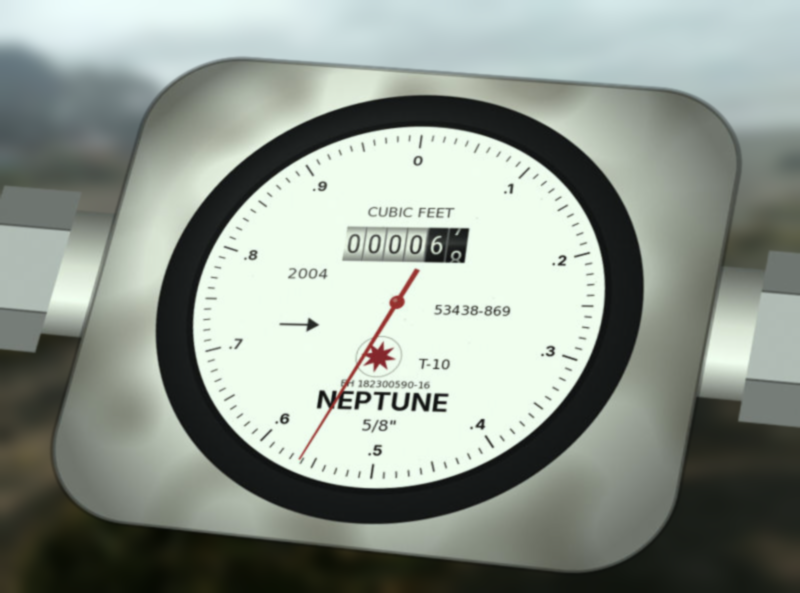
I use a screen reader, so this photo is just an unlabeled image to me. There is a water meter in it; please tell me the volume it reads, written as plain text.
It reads 67.56 ft³
